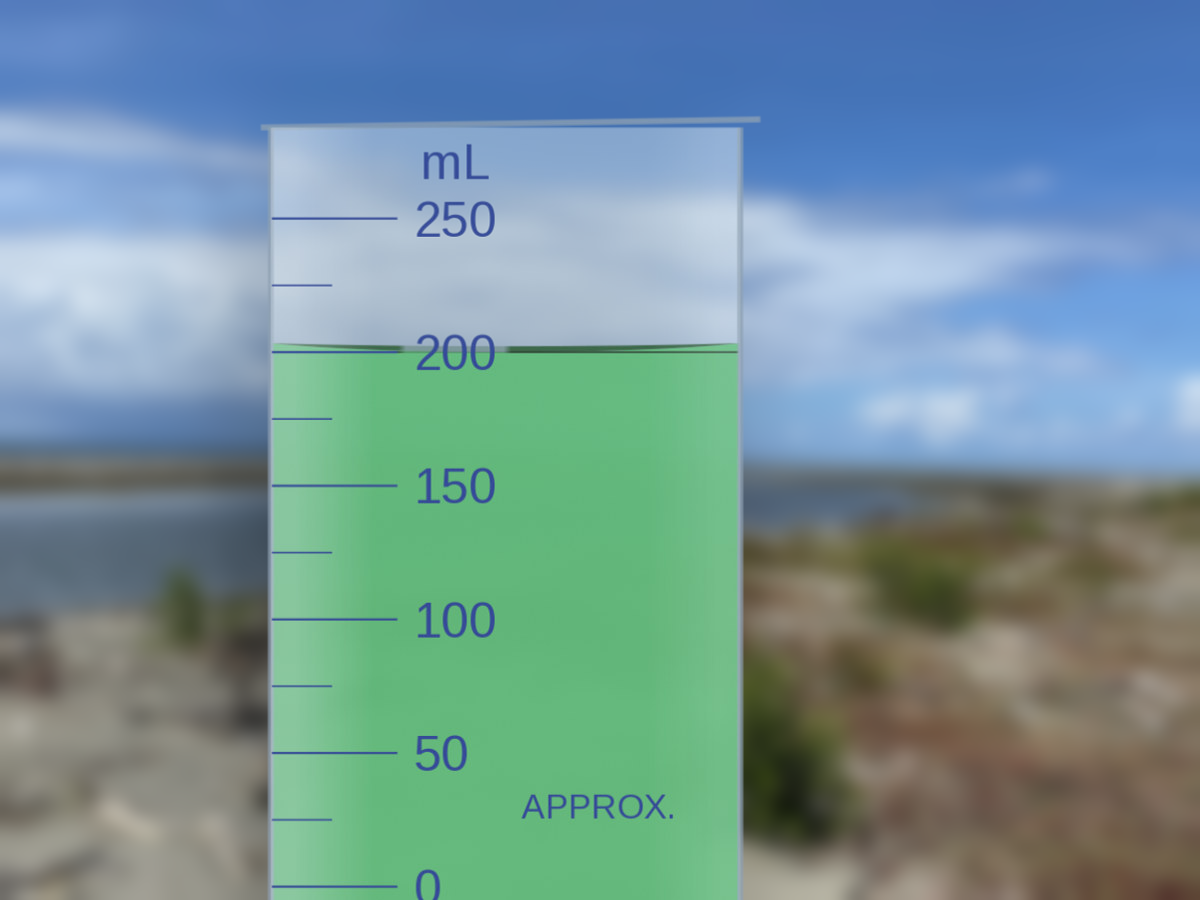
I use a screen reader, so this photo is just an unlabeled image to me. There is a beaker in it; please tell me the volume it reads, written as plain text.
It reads 200 mL
